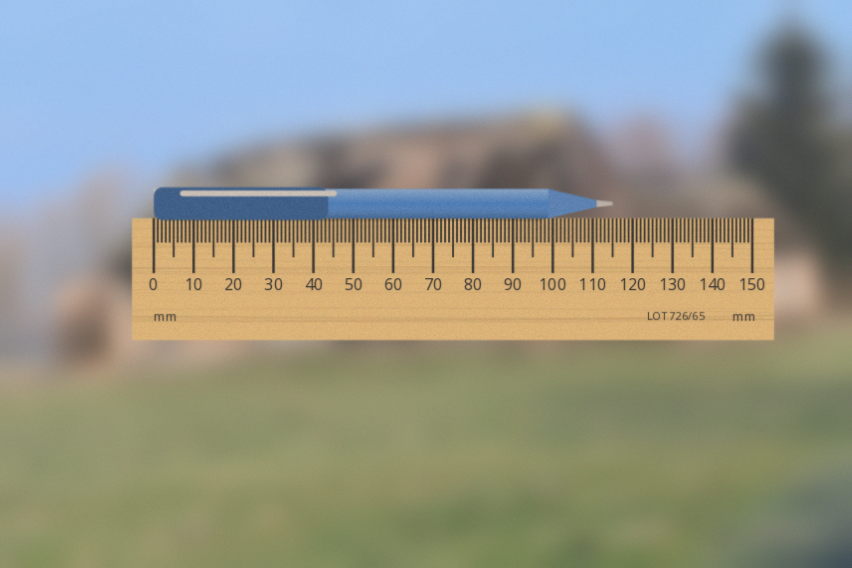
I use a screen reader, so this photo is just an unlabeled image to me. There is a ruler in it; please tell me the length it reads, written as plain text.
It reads 115 mm
